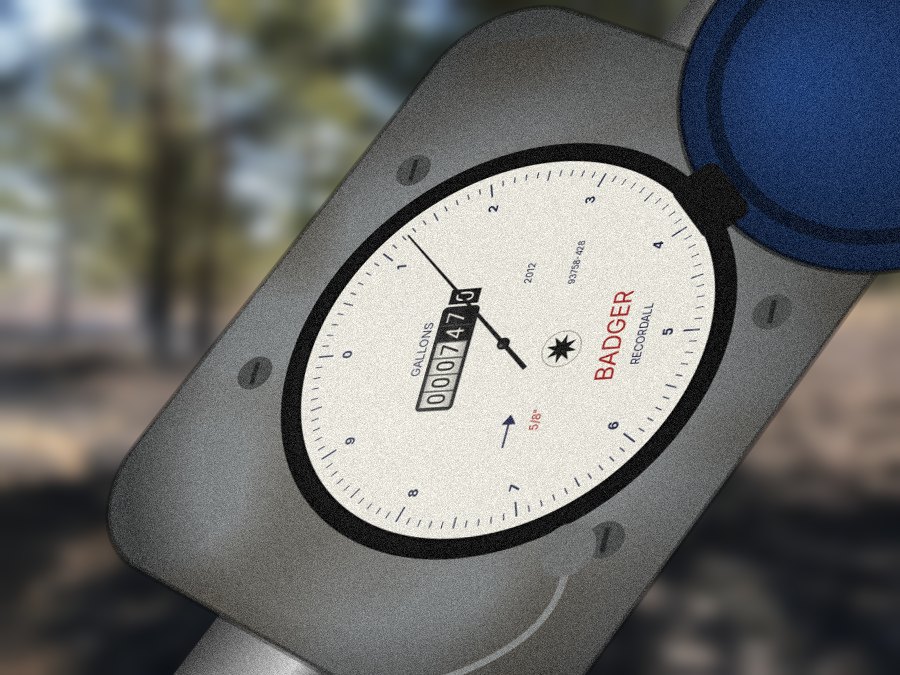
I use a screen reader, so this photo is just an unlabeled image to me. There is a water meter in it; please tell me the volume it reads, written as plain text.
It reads 7471.2 gal
